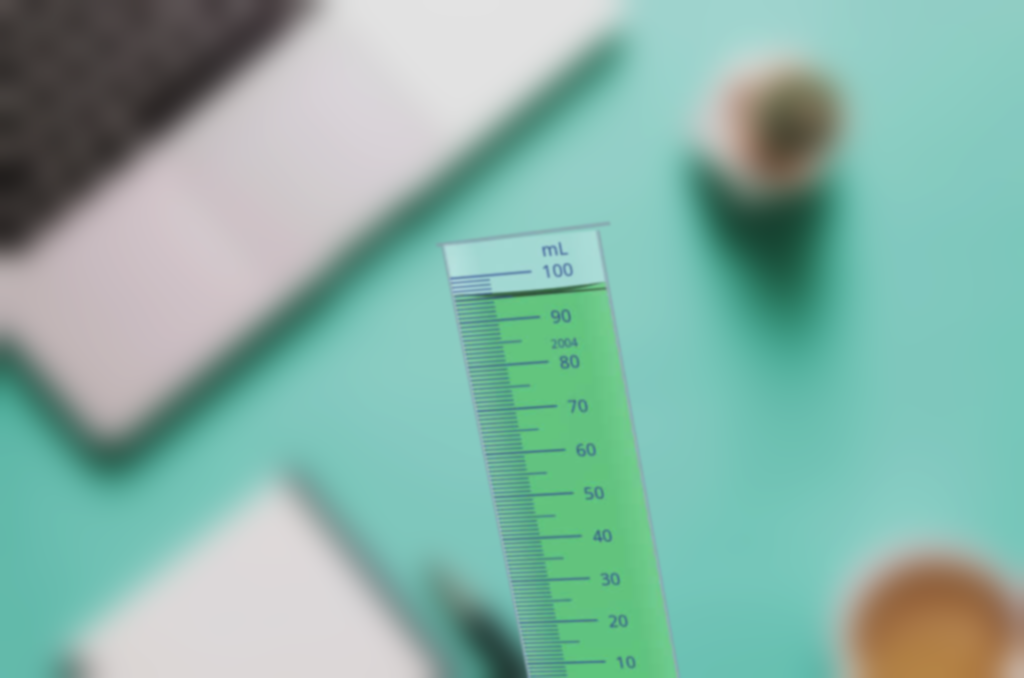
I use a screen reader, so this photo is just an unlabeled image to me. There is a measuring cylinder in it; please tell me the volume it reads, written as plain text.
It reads 95 mL
